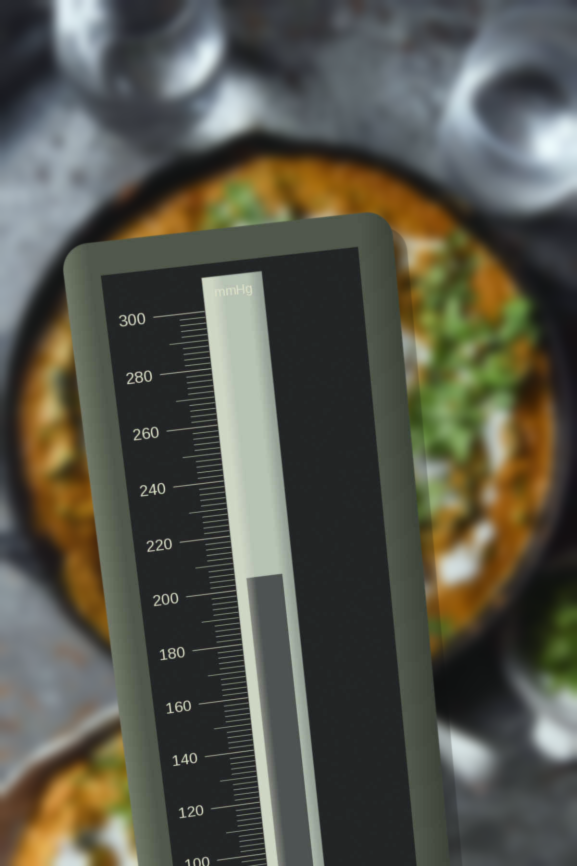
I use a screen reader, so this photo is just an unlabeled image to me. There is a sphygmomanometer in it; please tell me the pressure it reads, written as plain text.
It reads 204 mmHg
